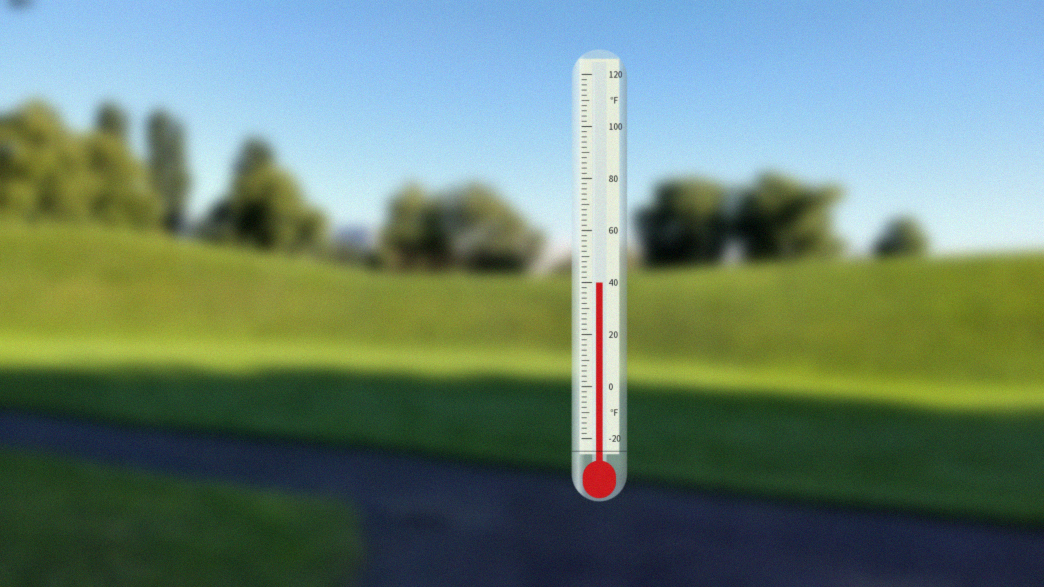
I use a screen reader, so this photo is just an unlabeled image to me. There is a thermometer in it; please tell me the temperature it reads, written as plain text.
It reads 40 °F
